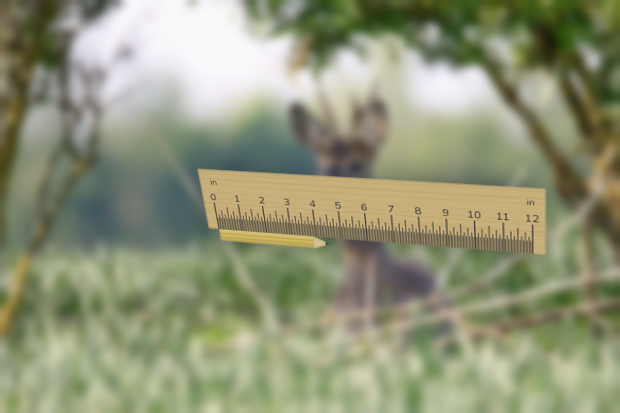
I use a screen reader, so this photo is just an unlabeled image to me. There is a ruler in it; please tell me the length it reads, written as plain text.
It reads 4.5 in
